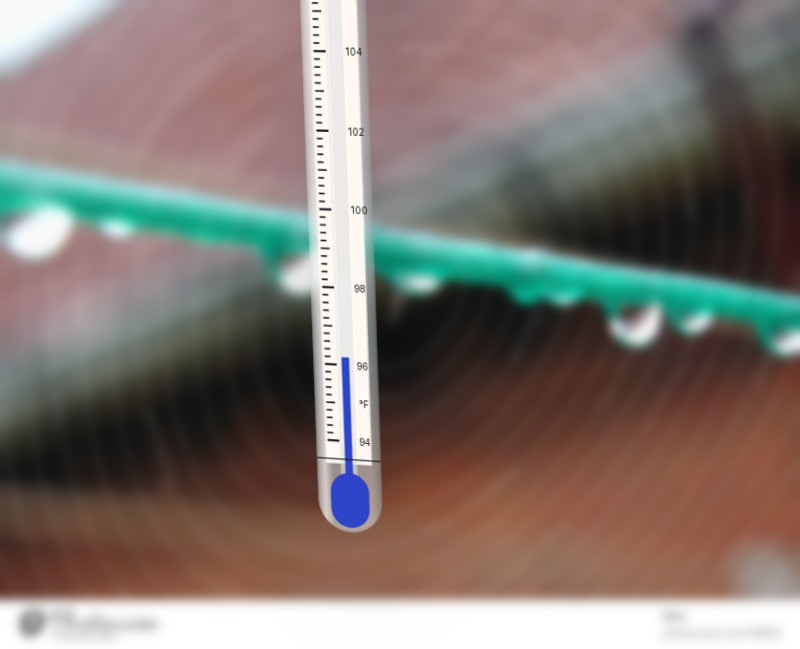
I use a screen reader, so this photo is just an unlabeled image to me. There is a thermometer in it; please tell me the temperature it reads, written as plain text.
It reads 96.2 °F
